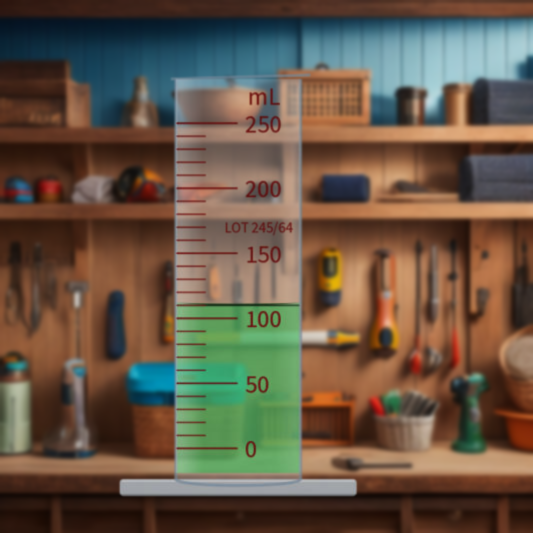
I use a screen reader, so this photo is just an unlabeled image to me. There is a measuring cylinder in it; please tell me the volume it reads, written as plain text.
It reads 110 mL
